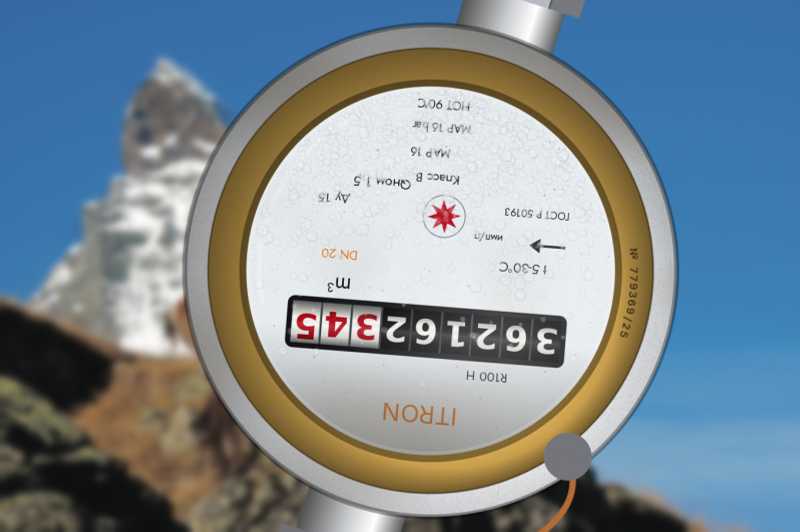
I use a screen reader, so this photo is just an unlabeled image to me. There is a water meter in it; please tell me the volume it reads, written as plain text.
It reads 362162.345 m³
